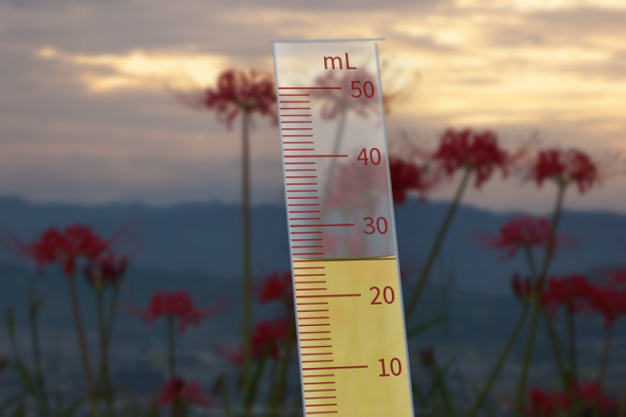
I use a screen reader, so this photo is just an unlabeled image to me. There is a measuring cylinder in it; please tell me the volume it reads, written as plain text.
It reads 25 mL
